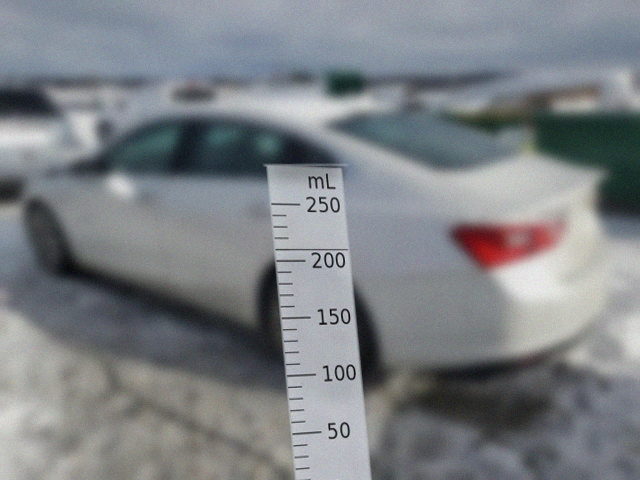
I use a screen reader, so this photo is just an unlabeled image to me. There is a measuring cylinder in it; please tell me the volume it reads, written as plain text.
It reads 210 mL
